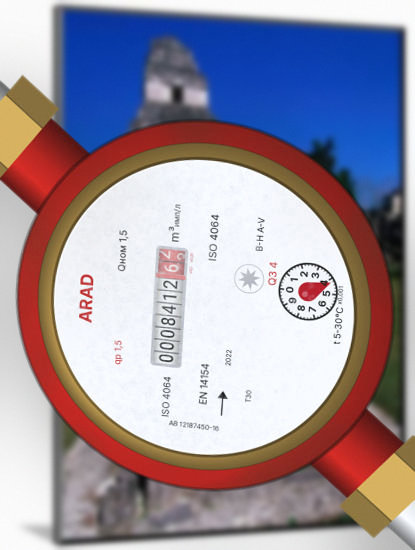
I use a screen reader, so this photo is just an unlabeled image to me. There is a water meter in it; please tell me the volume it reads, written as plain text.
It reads 8412.624 m³
